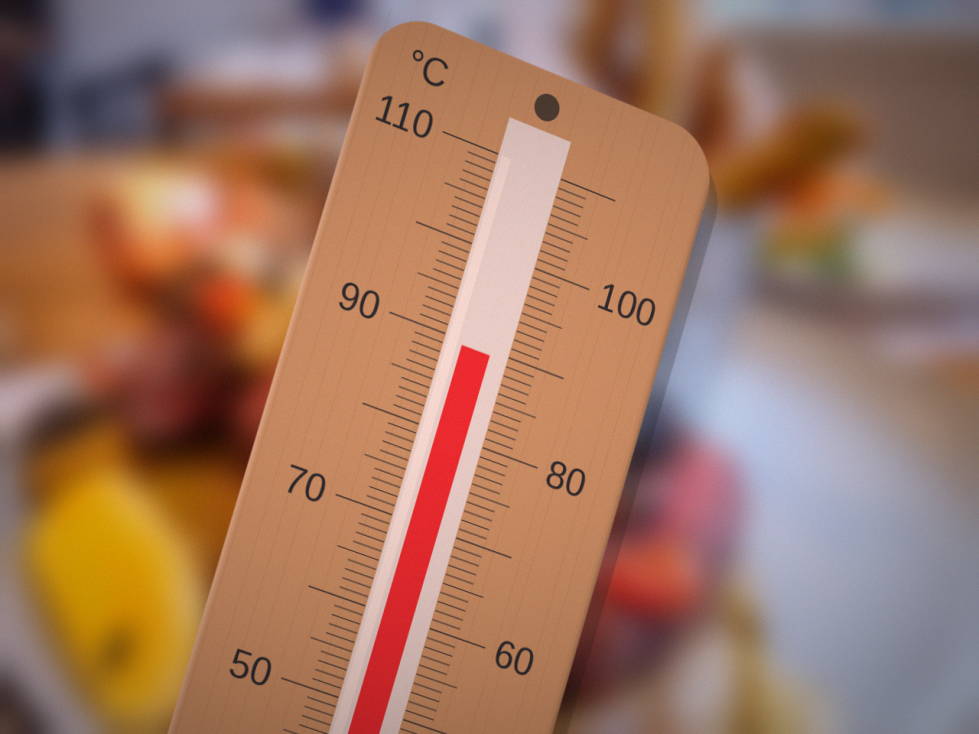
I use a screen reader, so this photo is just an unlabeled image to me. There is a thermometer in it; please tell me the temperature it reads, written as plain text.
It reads 89.5 °C
